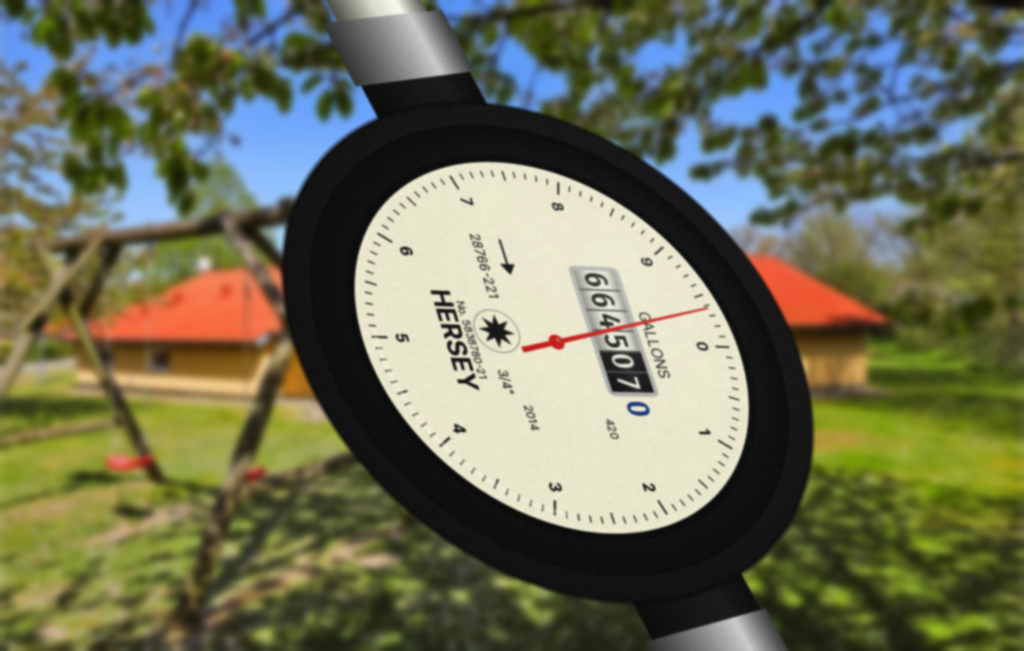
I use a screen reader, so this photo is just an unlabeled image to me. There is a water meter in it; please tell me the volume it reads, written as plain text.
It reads 6645069.6 gal
